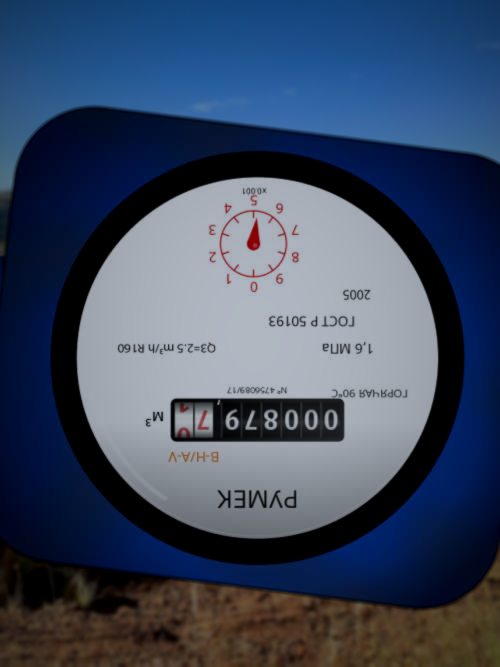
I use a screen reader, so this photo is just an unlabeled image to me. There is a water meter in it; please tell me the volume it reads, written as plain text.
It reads 879.705 m³
